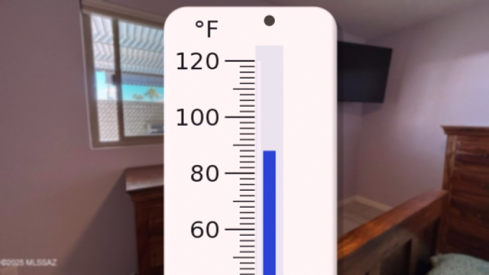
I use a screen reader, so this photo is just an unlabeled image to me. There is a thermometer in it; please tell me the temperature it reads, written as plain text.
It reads 88 °F
